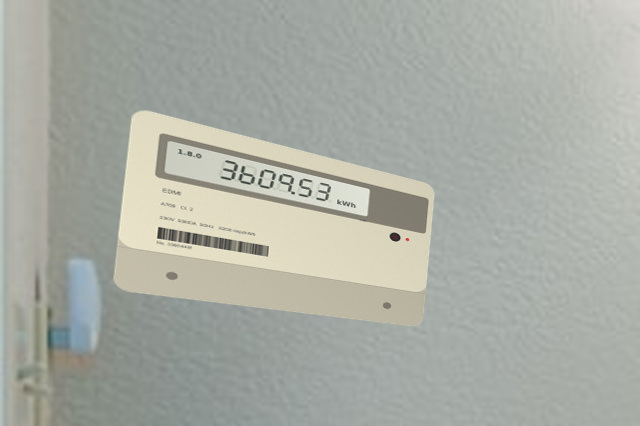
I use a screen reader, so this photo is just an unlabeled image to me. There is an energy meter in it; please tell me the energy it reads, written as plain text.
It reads 3609.53 kWh
